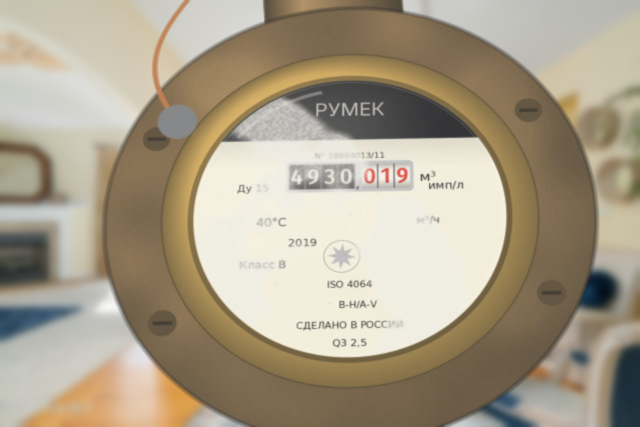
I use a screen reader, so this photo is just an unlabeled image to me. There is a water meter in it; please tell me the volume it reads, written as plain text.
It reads 4930.019 m³
